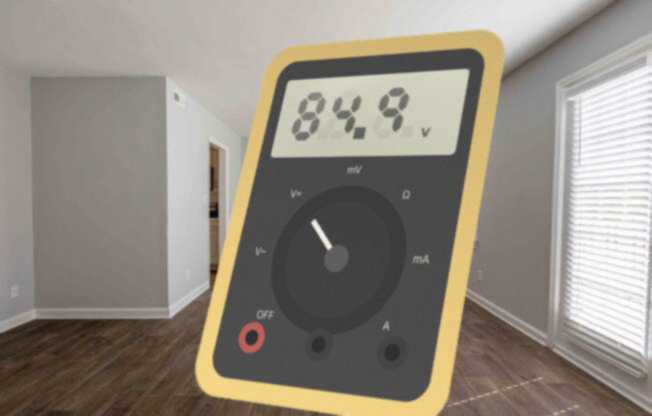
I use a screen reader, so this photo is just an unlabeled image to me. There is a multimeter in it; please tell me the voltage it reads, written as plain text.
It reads 84.9 V
